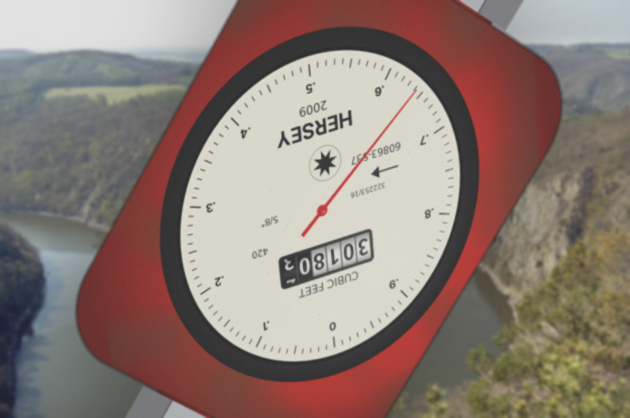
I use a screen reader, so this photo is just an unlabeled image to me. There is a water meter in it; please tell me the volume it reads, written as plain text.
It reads 301802.64 ft³
